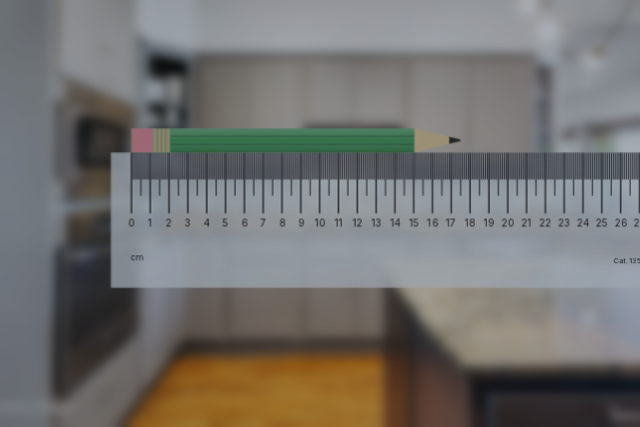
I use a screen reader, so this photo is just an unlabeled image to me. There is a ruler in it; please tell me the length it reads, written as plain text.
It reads 17.5 cm
